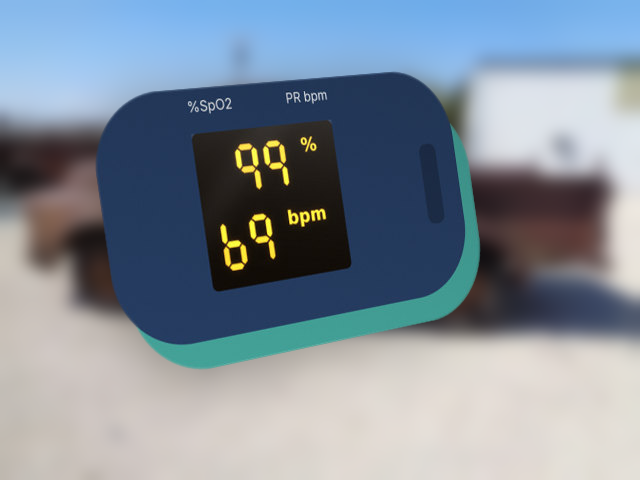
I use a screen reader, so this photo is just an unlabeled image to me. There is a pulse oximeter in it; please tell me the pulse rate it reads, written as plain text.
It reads 69 bpm
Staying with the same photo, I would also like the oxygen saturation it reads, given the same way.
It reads 99 %
